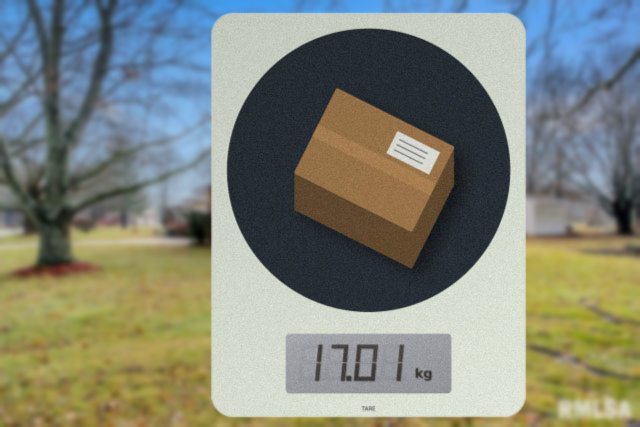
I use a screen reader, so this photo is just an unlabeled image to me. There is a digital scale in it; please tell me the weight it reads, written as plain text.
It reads 17.01 kg
